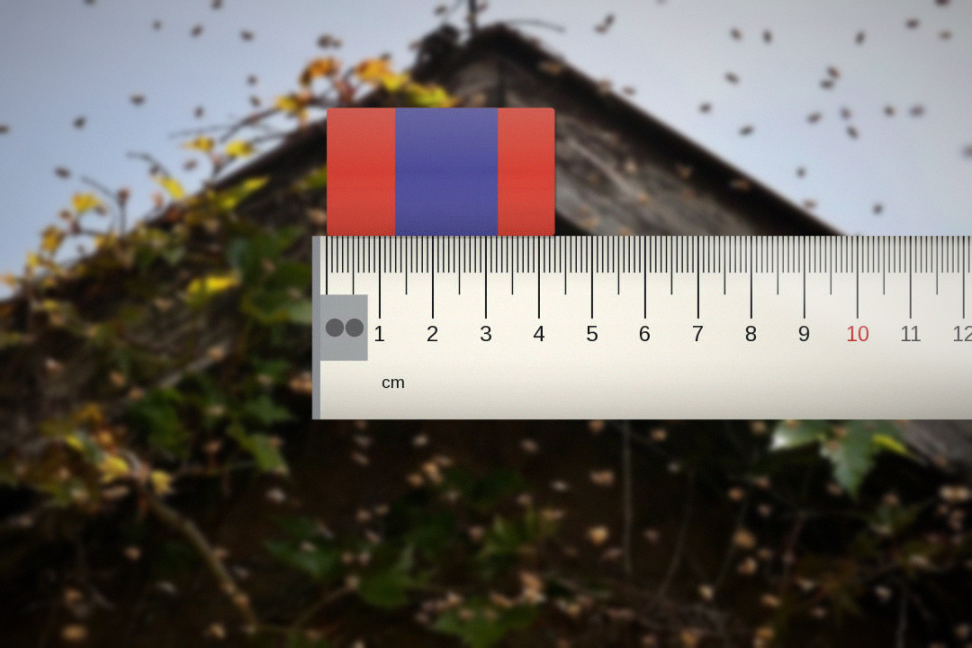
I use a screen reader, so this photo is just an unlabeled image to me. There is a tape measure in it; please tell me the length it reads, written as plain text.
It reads 4.3 cm
